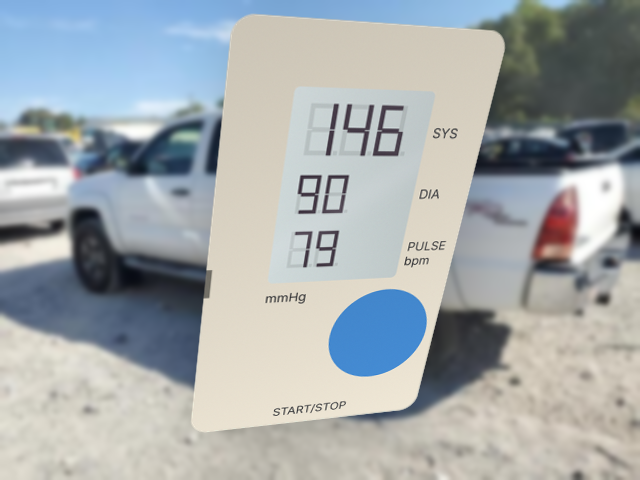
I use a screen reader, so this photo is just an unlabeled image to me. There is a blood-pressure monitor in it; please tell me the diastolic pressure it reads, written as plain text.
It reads 90 mmHg
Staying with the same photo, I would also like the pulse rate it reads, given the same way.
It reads 79 bpm
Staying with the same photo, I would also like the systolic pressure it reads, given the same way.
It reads 146 mmHg
